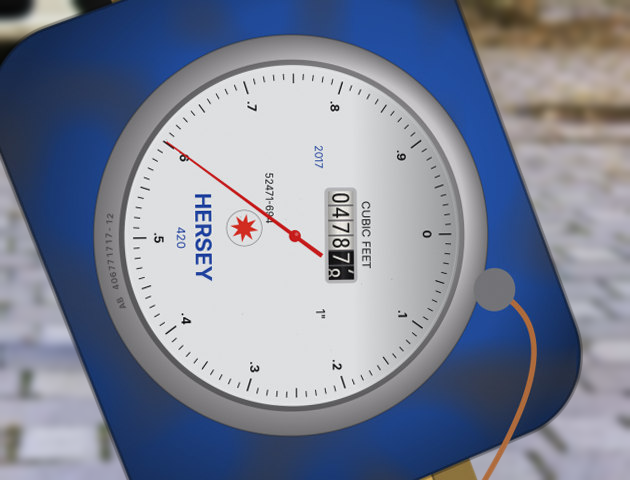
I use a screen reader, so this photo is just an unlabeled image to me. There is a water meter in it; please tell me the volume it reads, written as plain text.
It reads 47877.60 ft³
